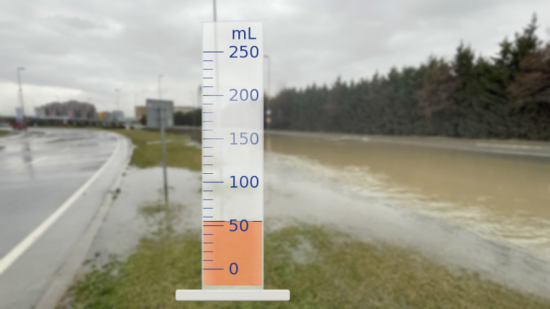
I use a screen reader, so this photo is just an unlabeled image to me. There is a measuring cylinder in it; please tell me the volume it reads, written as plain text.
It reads 55 mL
